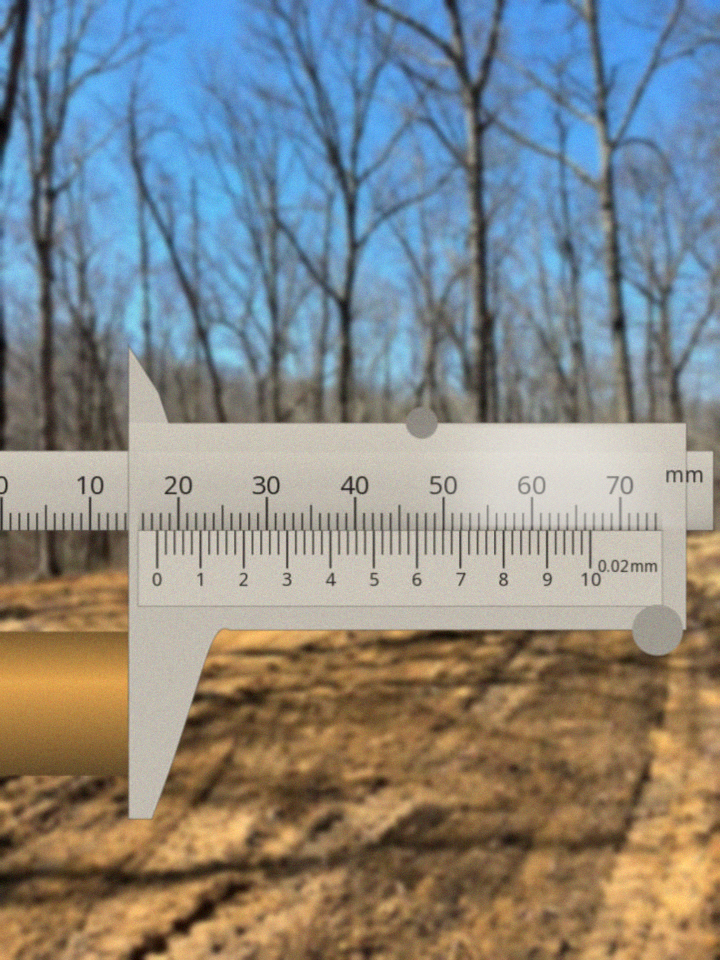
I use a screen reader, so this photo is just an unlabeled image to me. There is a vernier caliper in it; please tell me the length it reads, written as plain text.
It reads 17.6 mm
